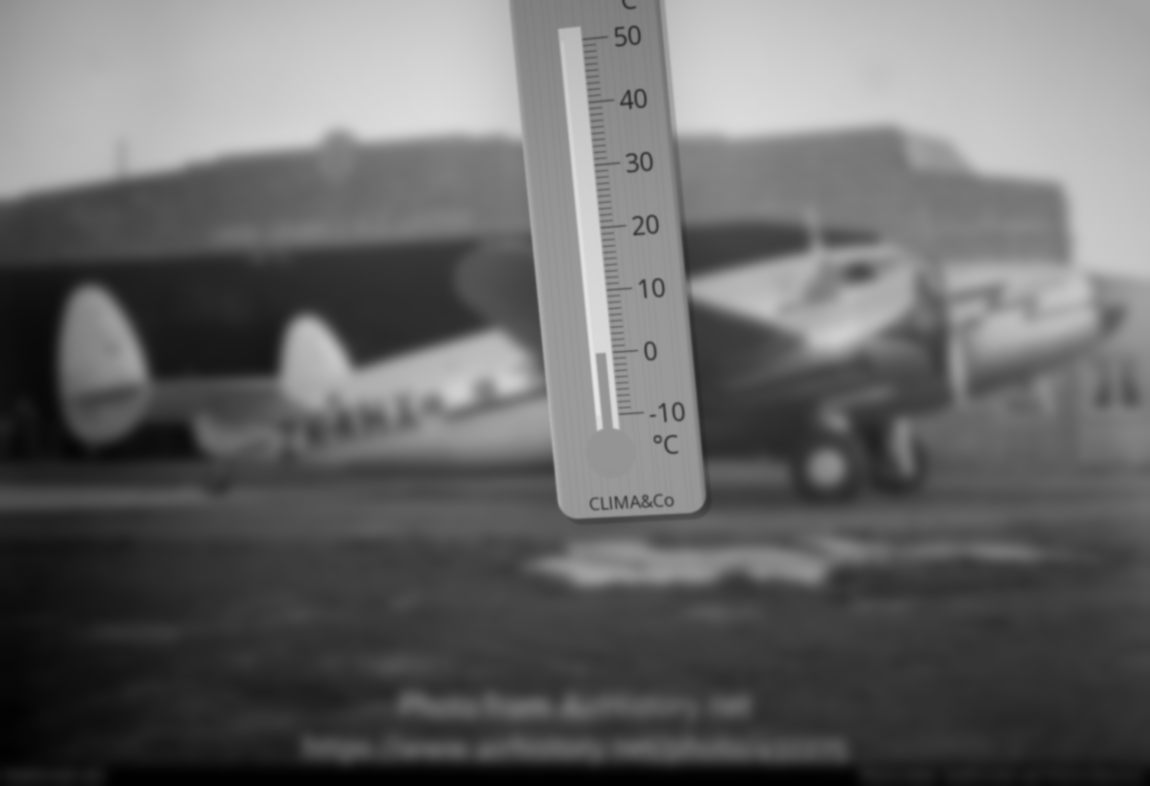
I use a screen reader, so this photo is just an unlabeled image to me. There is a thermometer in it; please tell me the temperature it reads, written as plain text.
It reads 0 °C
